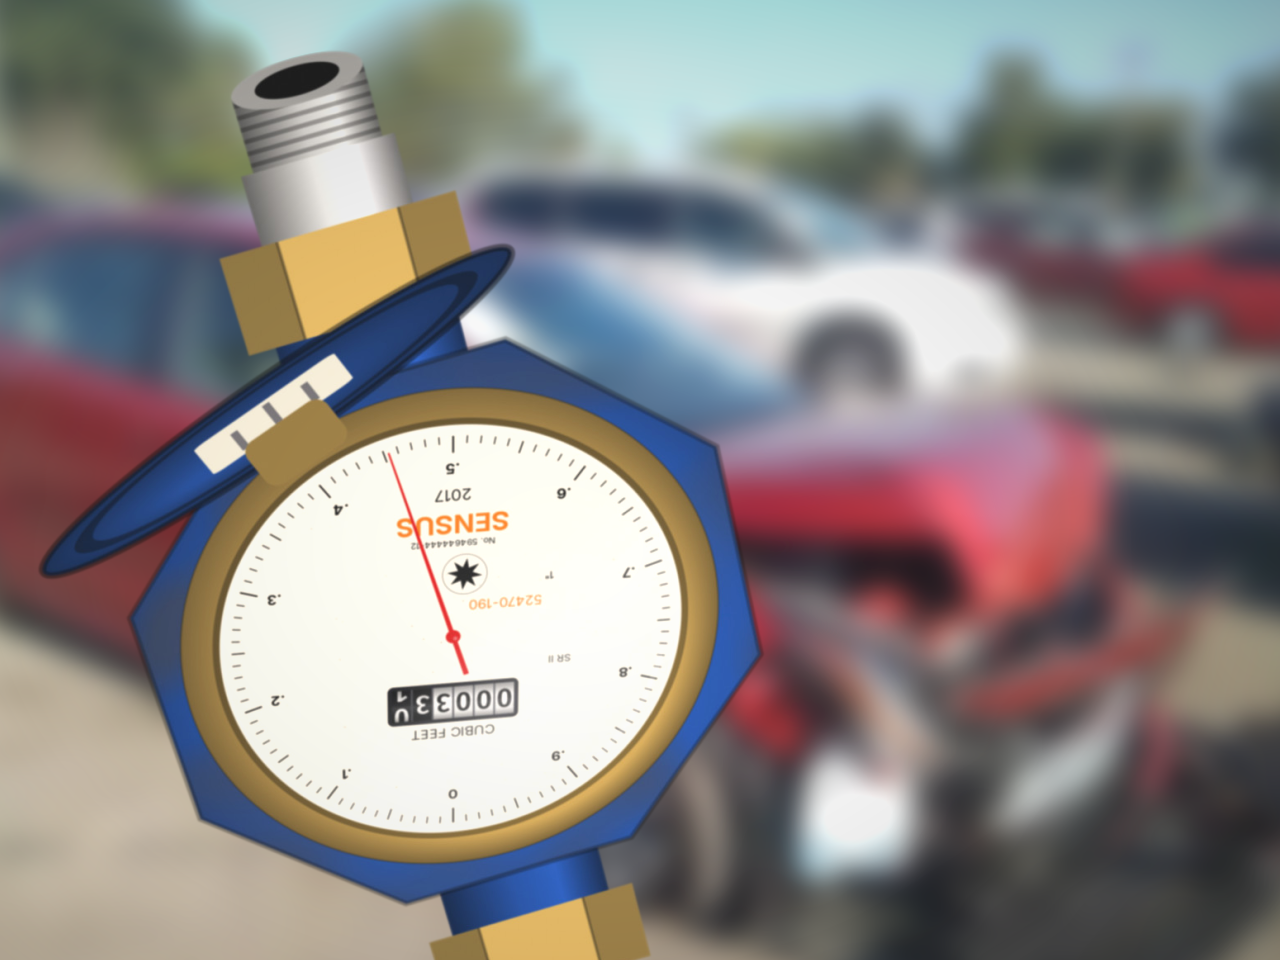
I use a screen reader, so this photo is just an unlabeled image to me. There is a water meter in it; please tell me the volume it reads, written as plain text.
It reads 330.45 ft³
